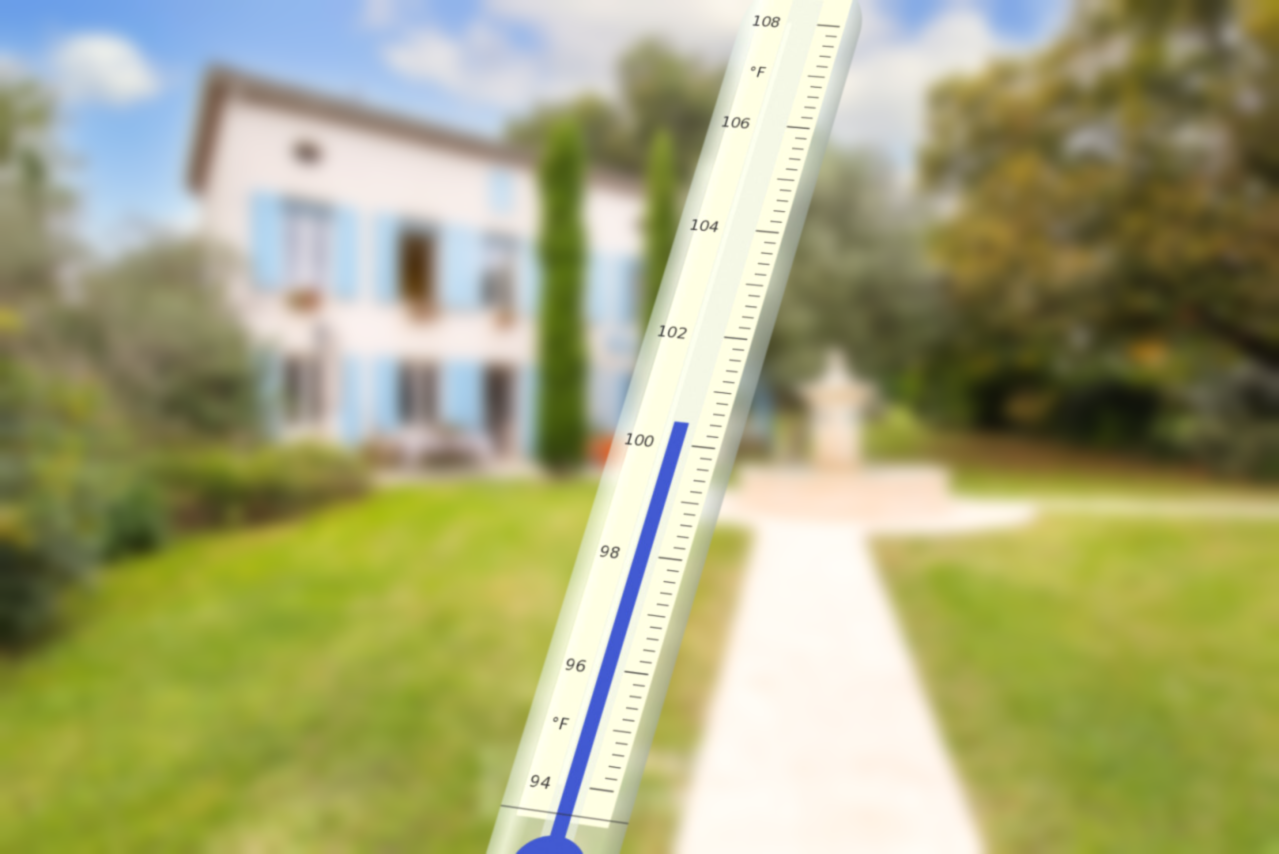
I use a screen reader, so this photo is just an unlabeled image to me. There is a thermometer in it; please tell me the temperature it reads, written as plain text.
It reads 100.4 °F
